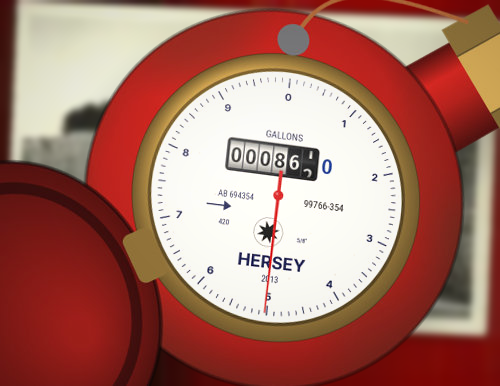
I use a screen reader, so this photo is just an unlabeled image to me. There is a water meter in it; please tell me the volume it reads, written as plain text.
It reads 8615.0 gal
